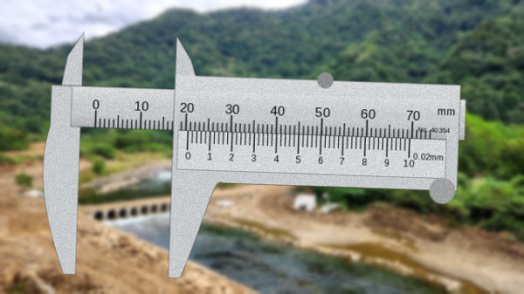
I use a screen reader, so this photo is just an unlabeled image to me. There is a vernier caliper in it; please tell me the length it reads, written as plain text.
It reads 20.5 mm
